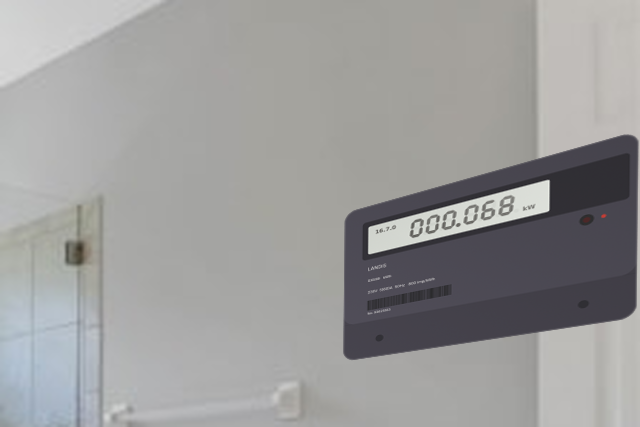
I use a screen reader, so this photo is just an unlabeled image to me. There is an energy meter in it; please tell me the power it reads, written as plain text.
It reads 0.068 kW
